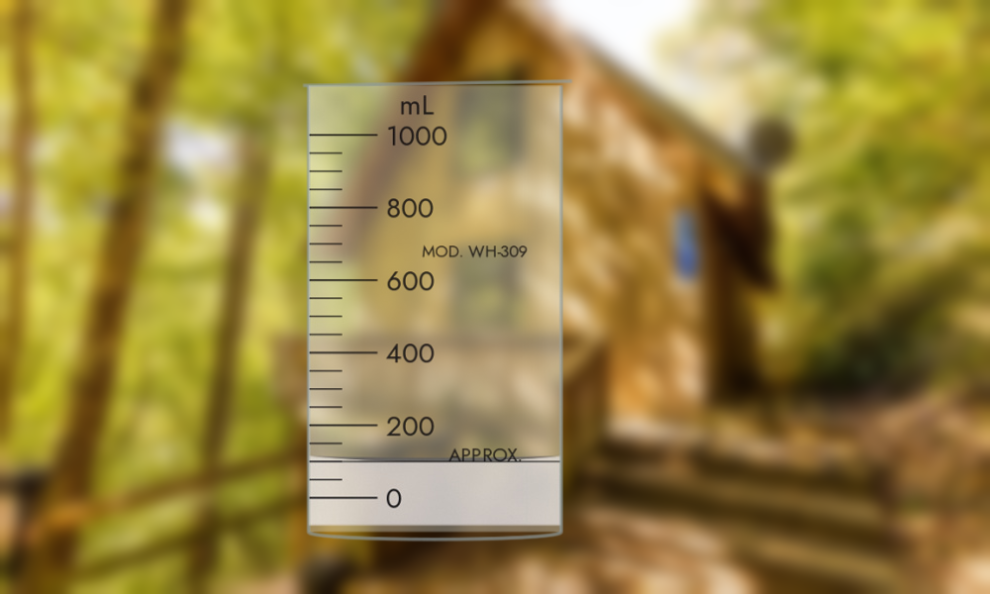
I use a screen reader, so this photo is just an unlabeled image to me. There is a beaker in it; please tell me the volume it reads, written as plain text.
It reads 100 mL
